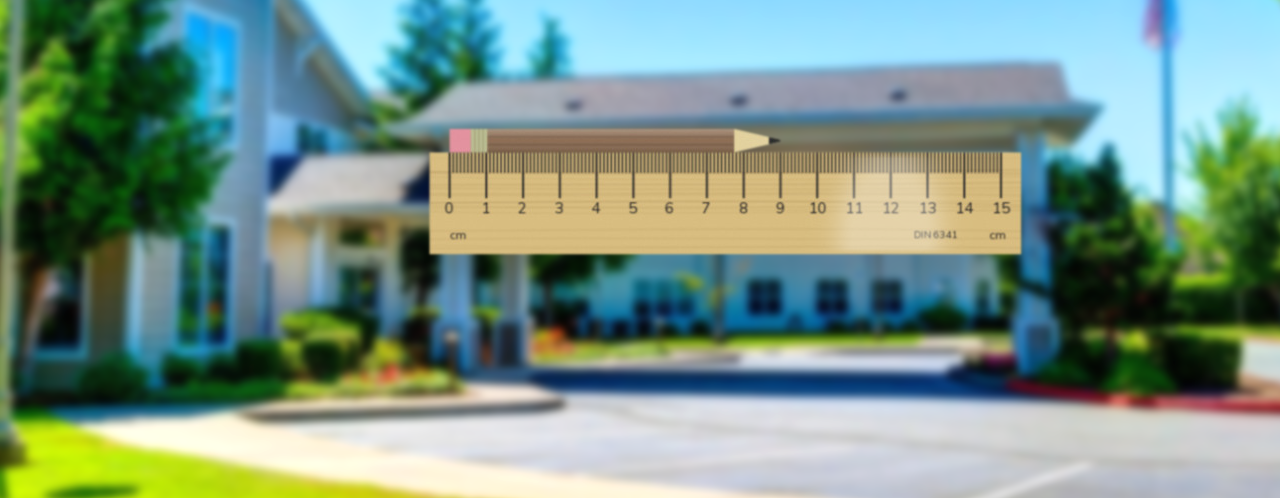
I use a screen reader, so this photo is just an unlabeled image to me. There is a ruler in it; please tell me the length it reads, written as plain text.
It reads 9 cm
